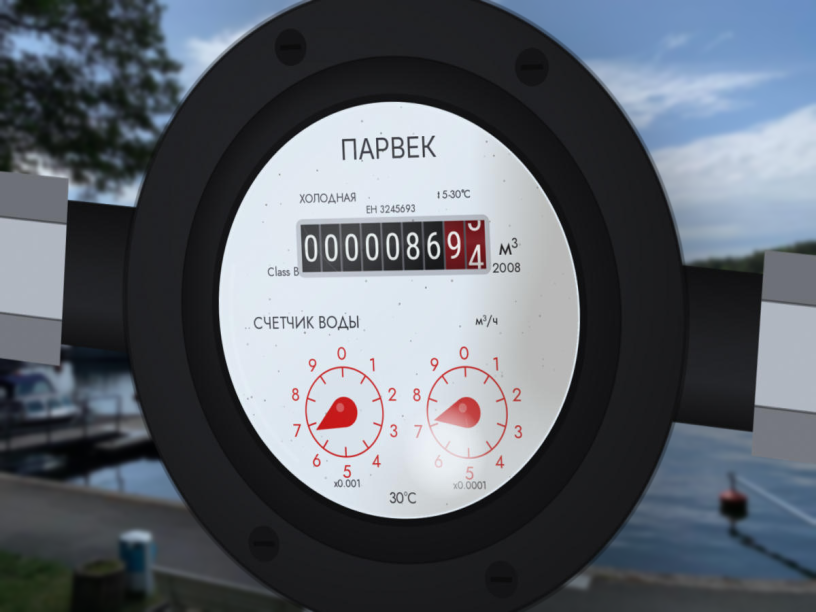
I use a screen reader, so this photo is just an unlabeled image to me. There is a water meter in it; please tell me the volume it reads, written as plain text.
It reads 86.9367 m³
